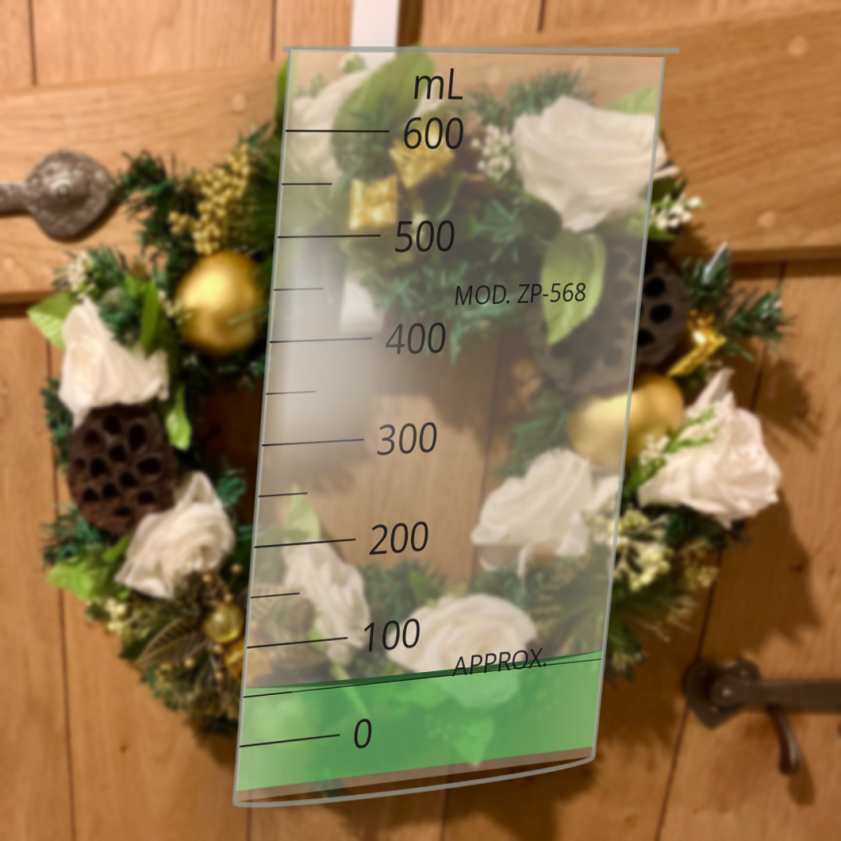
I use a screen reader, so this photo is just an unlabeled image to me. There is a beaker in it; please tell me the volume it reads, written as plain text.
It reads 50 mL
